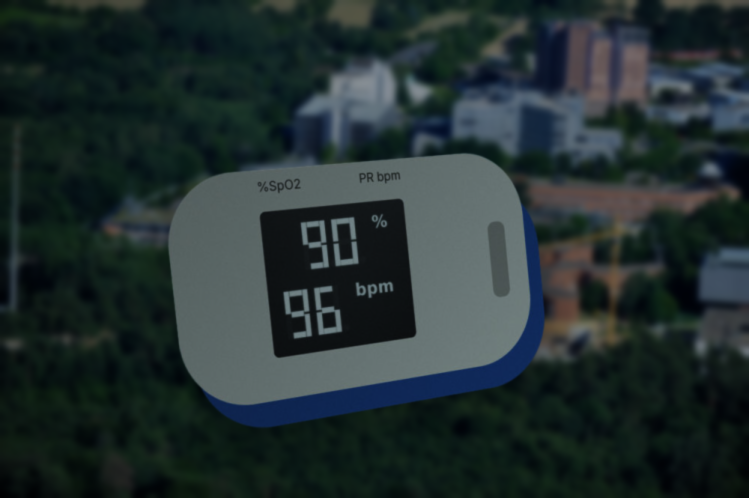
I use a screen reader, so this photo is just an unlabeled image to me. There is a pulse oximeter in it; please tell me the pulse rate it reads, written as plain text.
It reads 96 bpm
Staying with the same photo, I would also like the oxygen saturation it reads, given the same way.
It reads 90 %
